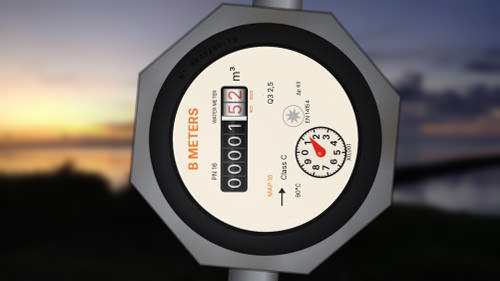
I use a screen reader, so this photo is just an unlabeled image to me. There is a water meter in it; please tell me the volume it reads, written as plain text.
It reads 1.521 m³
